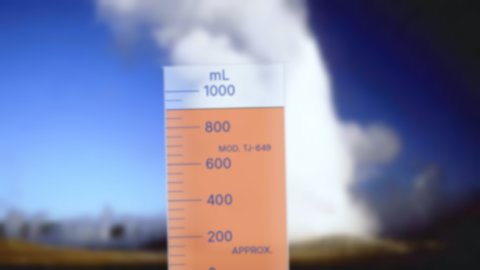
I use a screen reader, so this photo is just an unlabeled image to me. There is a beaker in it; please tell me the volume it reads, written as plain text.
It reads 900 mL
